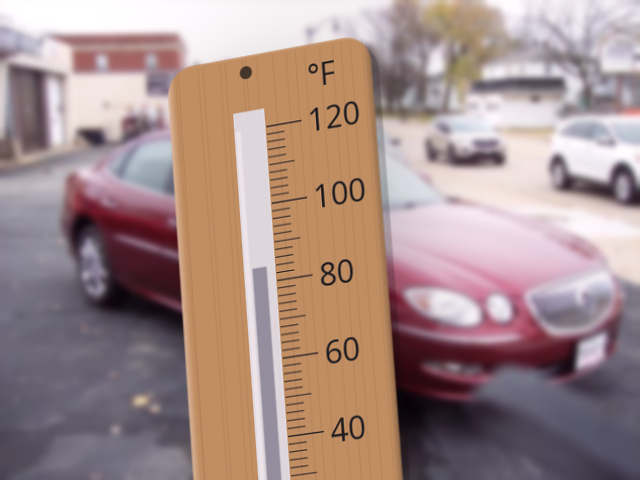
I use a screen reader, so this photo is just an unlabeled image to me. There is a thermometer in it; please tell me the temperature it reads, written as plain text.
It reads 84 °F
